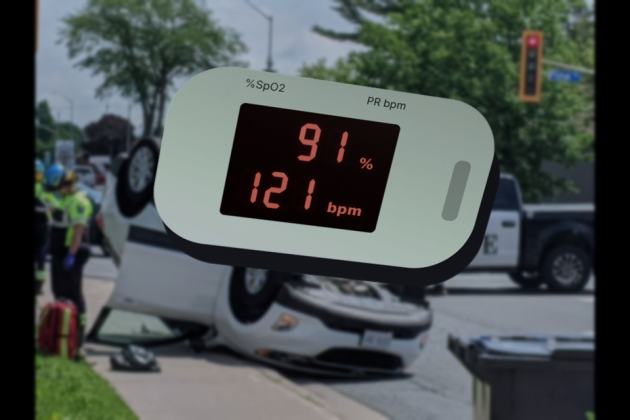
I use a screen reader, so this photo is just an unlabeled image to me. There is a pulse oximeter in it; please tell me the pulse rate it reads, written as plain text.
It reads 121 bpm
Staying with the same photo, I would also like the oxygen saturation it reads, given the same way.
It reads 91 %
